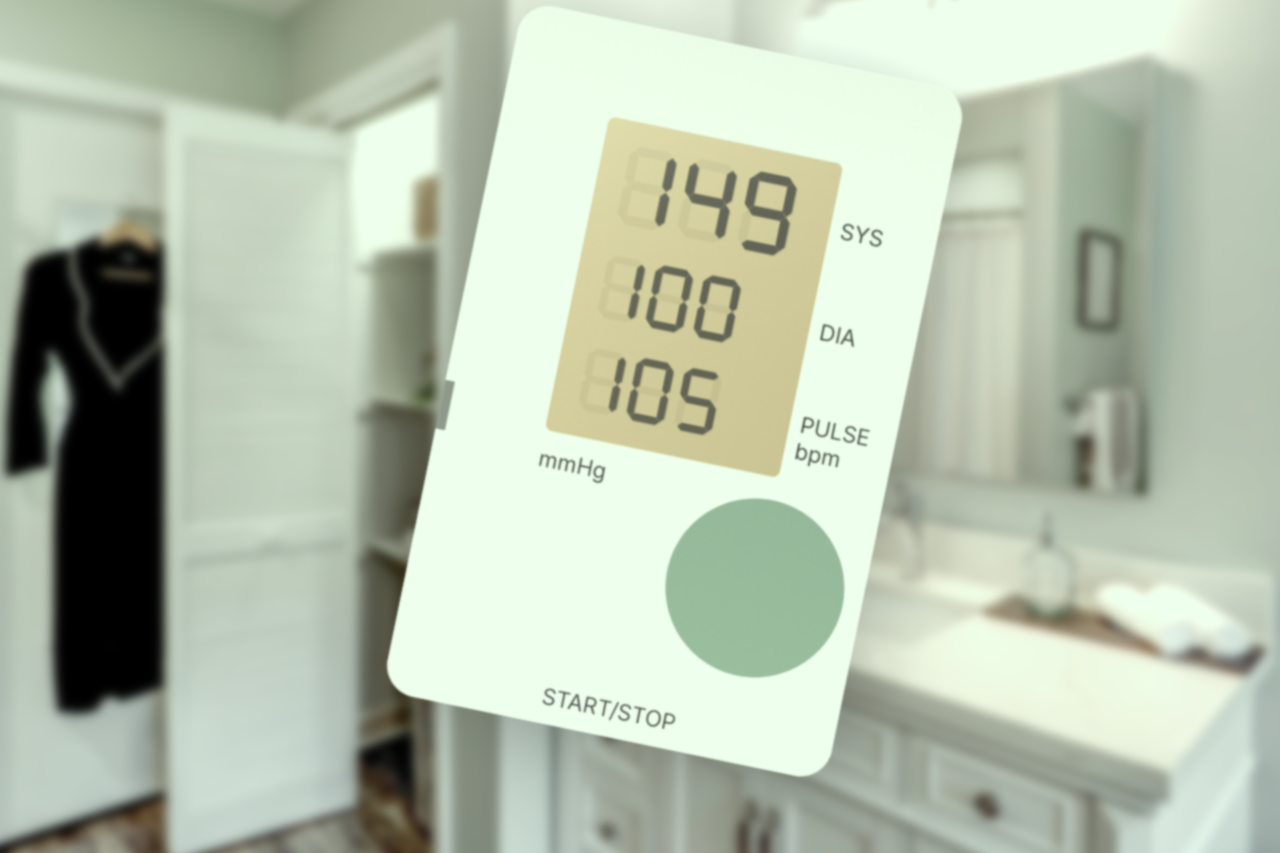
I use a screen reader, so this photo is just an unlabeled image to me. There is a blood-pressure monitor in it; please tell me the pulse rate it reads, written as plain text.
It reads 105 bpm
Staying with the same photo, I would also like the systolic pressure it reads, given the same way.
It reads 149 mmHg
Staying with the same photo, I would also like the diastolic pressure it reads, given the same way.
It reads 100 mmHg
